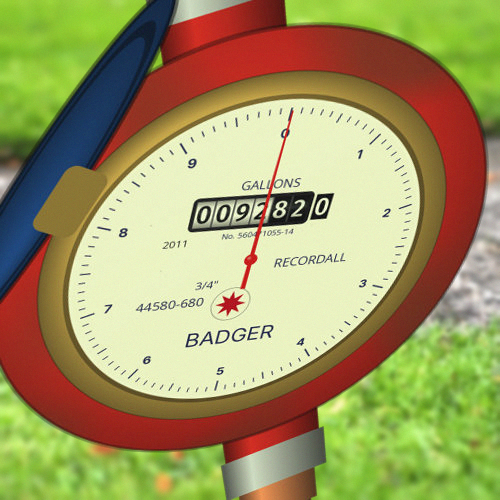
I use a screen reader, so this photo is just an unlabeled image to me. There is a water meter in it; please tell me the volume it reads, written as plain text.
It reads 92820.0 gal
